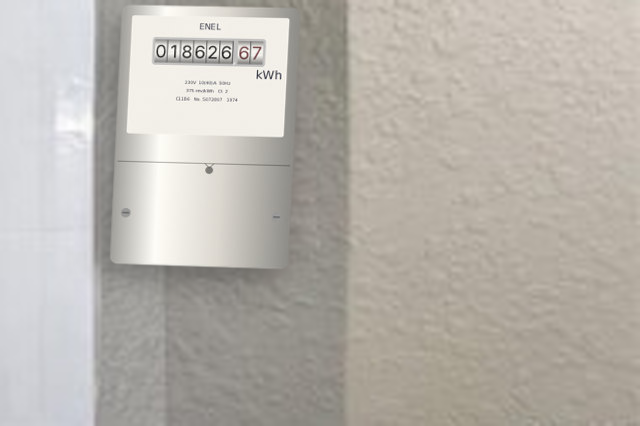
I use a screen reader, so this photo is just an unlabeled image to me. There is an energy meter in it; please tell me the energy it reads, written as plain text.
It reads 18626.67 kWh
